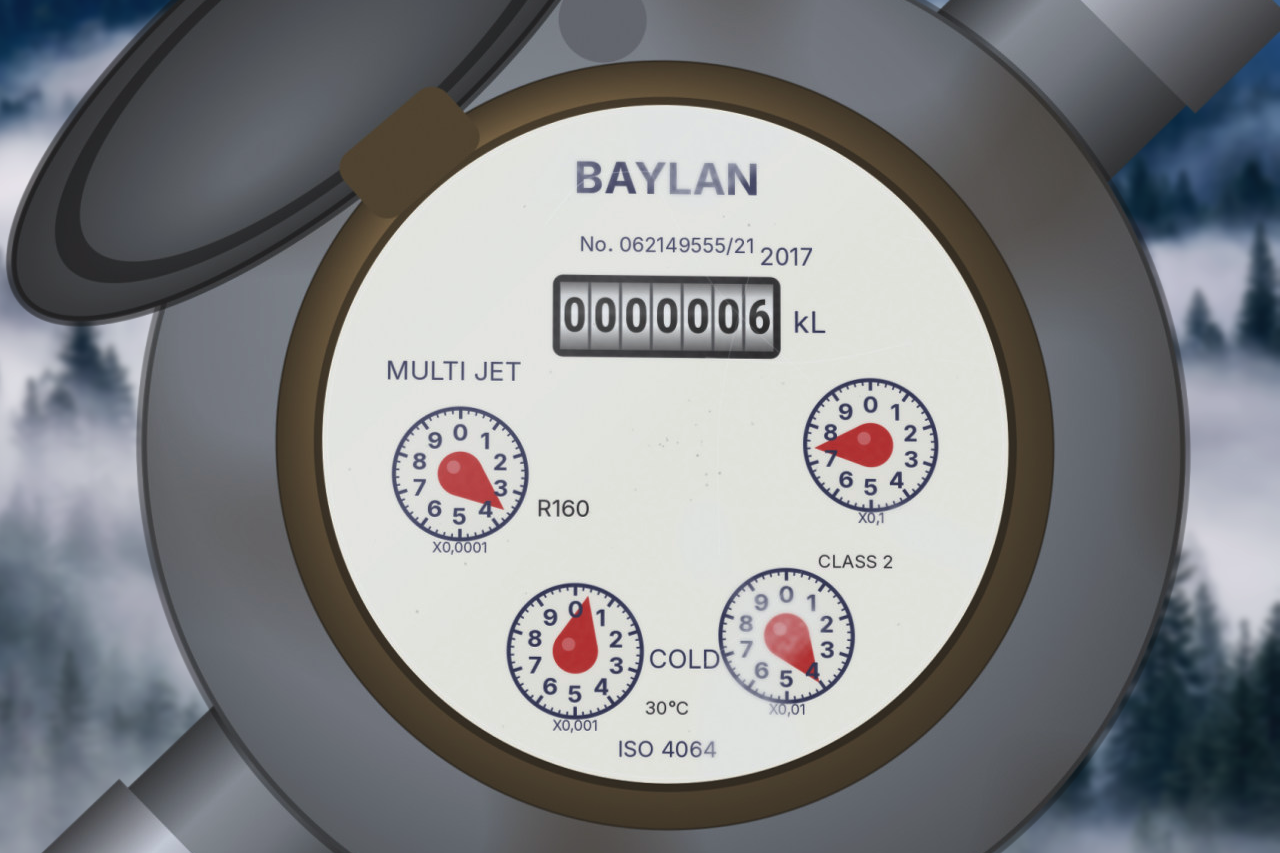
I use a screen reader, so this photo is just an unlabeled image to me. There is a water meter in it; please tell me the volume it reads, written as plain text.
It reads 6.7403 kL
